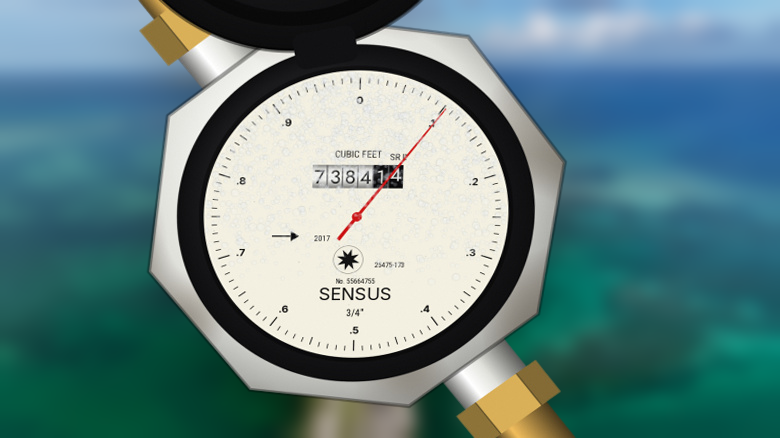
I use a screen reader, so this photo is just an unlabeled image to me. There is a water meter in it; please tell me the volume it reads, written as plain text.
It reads 738414.10 ft³
